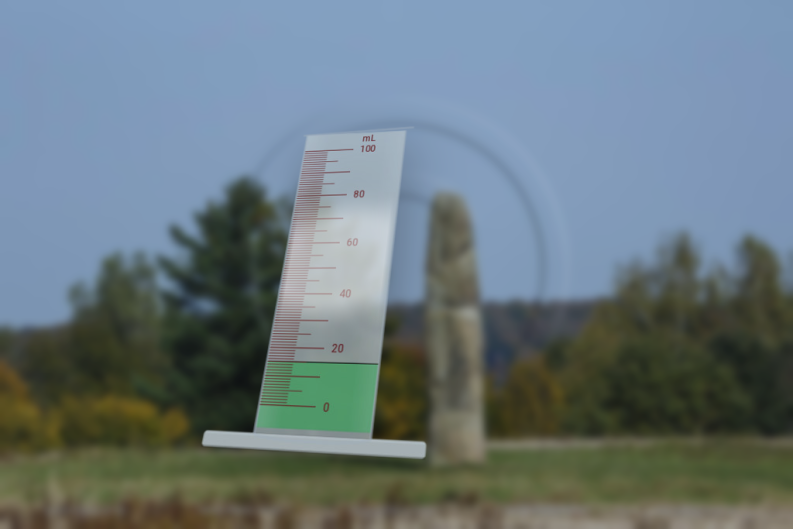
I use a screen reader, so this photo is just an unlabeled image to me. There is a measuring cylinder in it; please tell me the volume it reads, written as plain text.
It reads 15 mL
